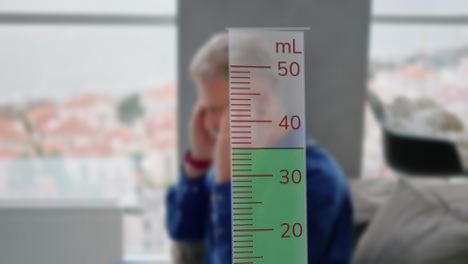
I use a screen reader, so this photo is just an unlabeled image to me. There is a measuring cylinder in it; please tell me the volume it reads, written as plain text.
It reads 35 mL
